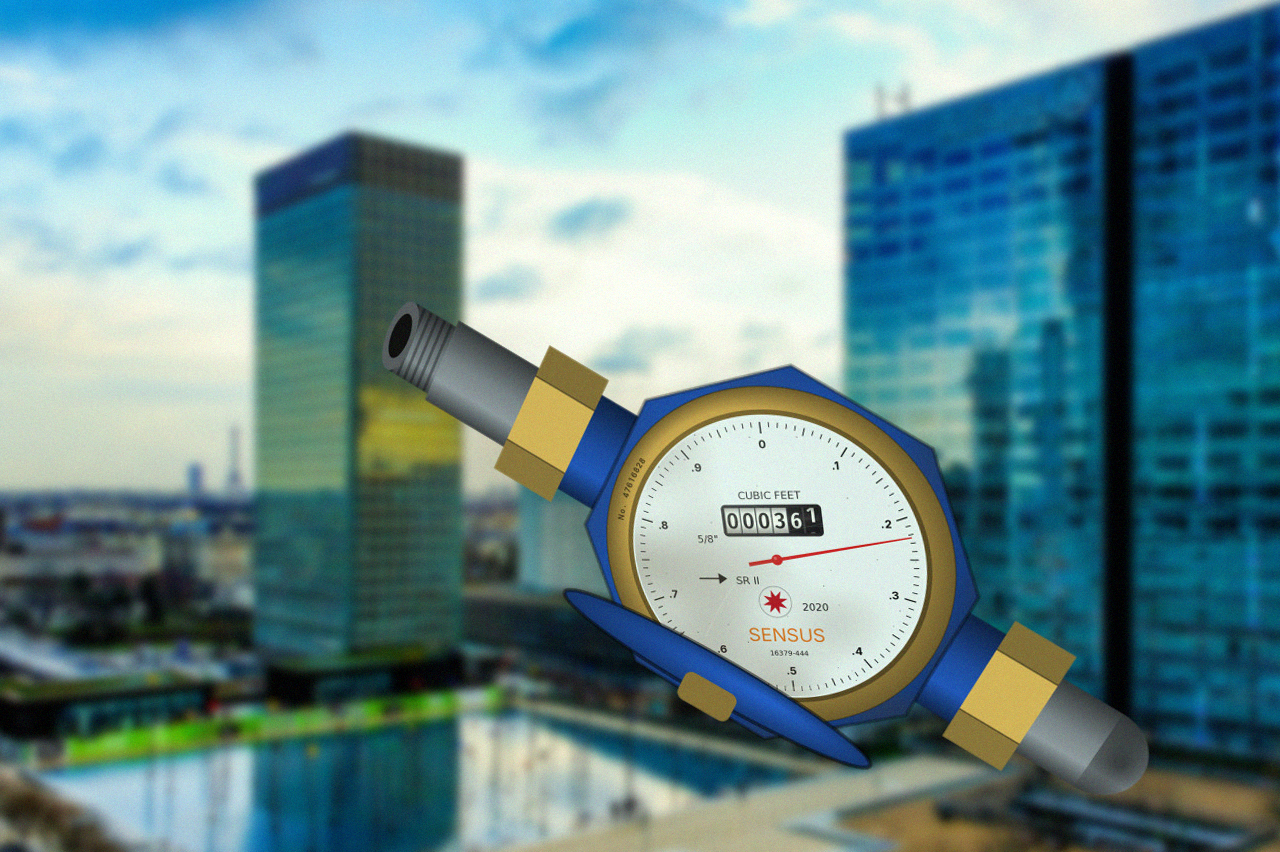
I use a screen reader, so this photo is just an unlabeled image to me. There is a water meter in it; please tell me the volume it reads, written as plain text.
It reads 361.22 ft³
